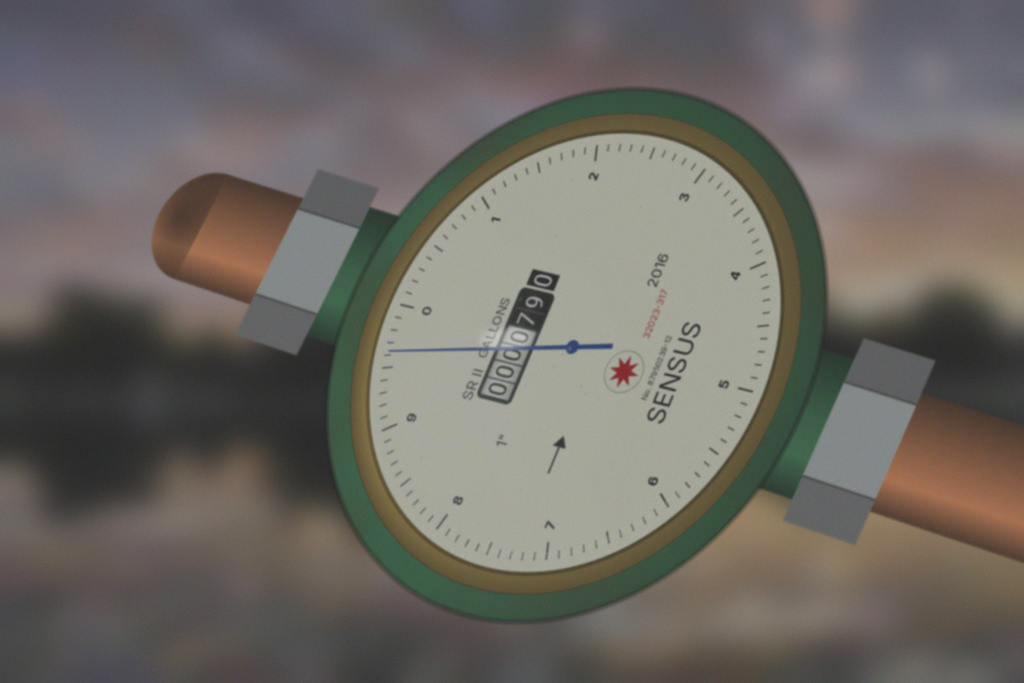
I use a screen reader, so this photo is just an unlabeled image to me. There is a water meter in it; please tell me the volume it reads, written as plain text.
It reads 789.6 gal
